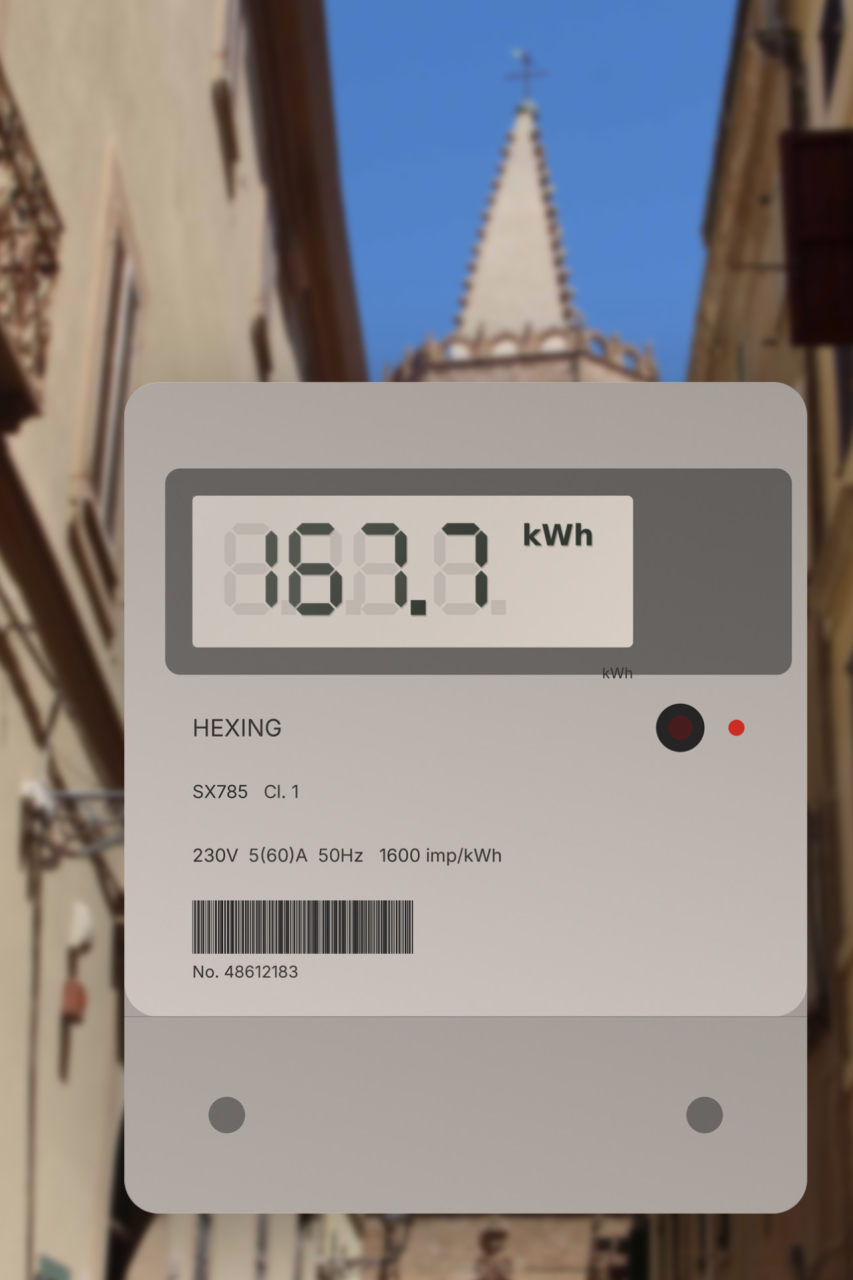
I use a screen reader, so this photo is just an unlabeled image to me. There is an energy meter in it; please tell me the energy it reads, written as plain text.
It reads 167.7 kWh
